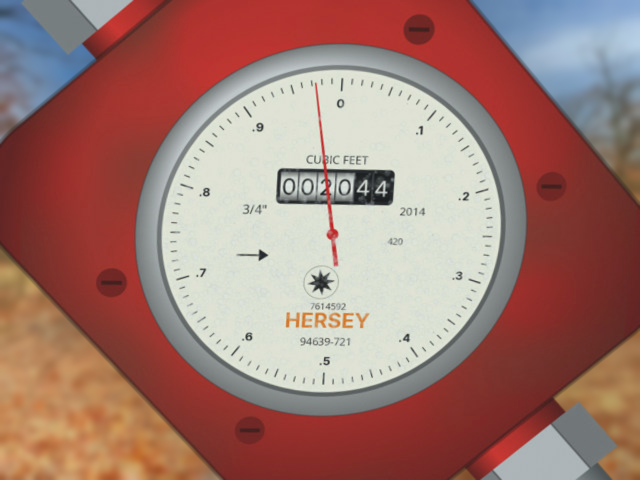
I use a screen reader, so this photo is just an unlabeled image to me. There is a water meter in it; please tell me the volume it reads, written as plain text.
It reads 2043.97 ft³
